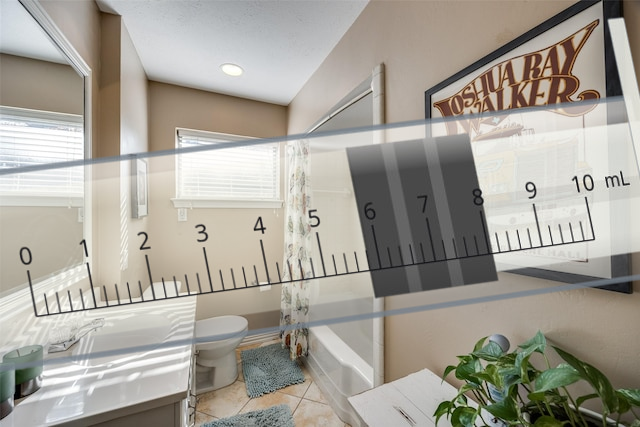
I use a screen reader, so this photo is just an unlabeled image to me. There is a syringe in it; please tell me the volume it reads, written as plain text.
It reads 5.8 mL
